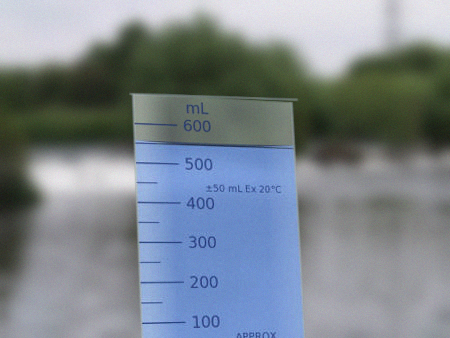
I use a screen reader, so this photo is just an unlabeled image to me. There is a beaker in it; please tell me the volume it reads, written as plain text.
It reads 550 mL
